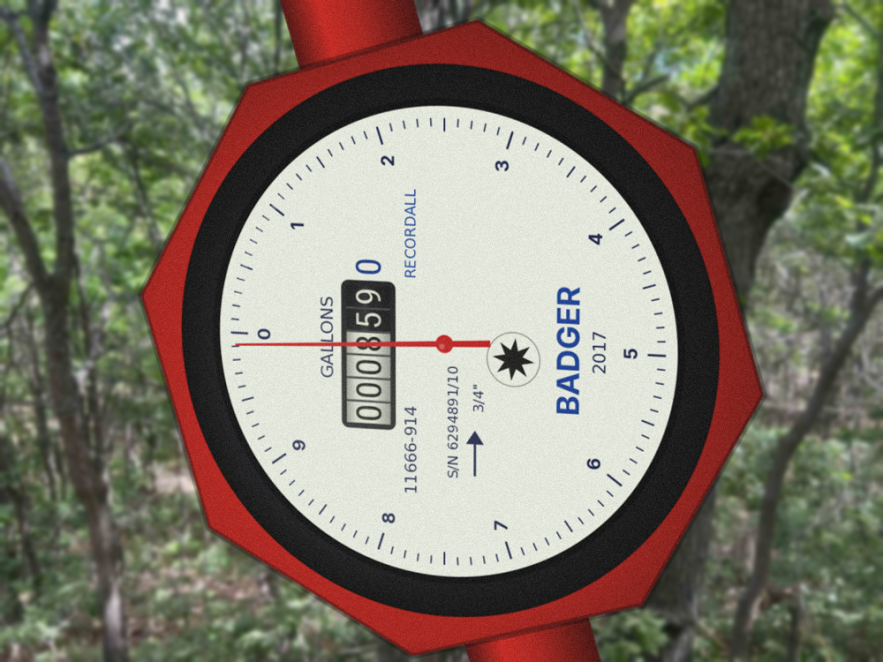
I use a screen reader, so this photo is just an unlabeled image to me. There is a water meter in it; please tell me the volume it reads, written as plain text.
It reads 8589.9 gal
